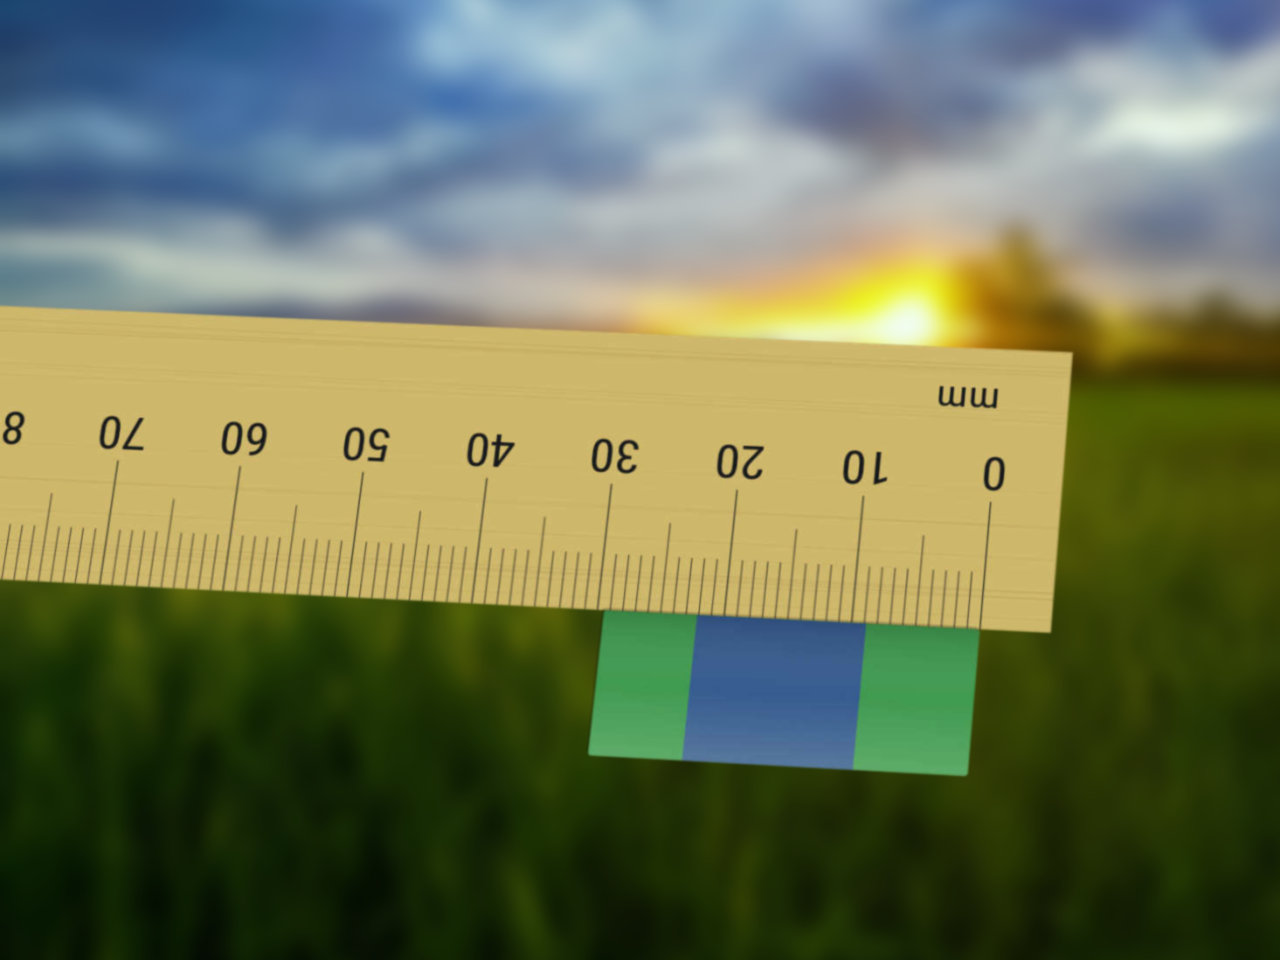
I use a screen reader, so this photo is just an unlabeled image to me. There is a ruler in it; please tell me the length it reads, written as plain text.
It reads 29.5 mm
